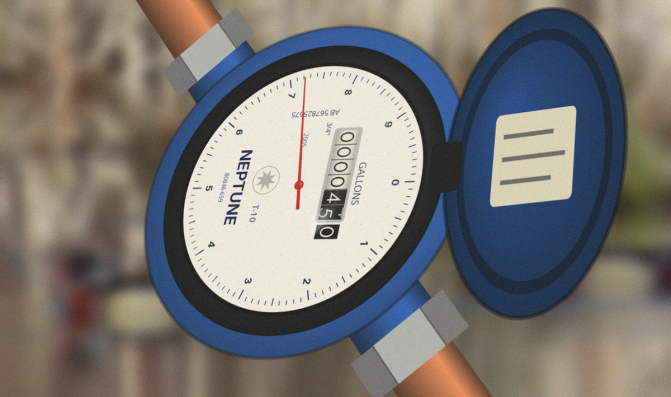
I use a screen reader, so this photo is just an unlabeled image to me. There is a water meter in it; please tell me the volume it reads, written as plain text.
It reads 447.2 gal
